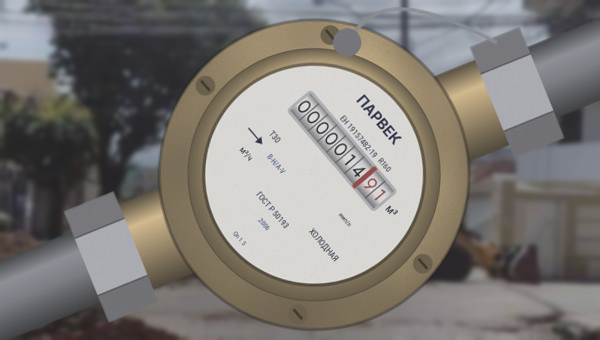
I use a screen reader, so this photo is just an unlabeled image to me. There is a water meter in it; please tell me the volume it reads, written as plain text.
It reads 14.91 m³
